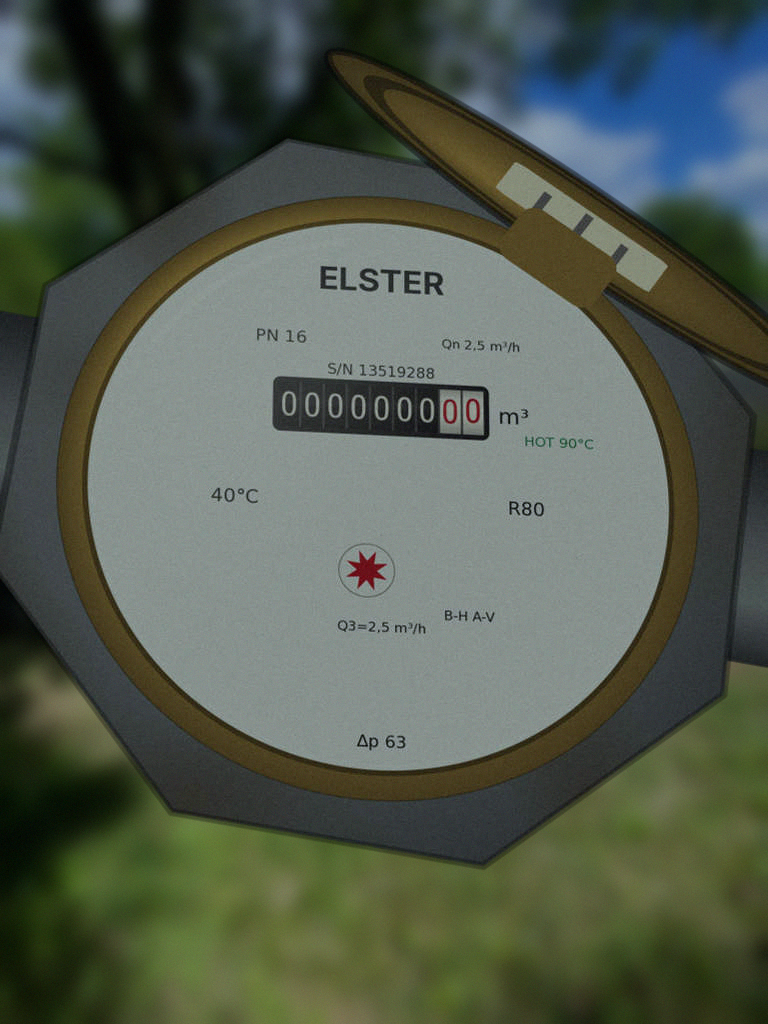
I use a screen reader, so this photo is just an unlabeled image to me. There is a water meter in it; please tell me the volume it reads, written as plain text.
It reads 0.00 m³
